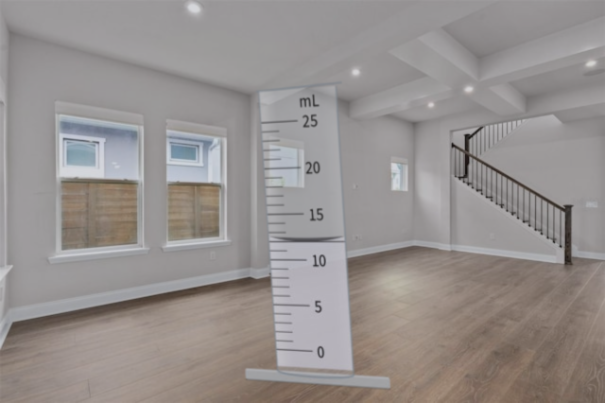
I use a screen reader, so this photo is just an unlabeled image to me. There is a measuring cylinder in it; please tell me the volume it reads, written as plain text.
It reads 12 mL
